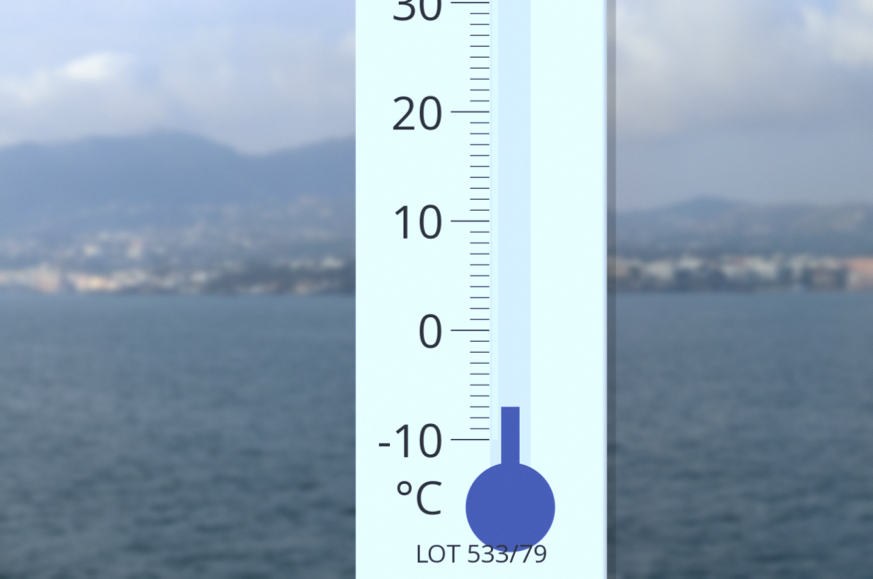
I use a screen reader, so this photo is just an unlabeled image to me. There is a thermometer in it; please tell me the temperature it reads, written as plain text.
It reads -7 °C
